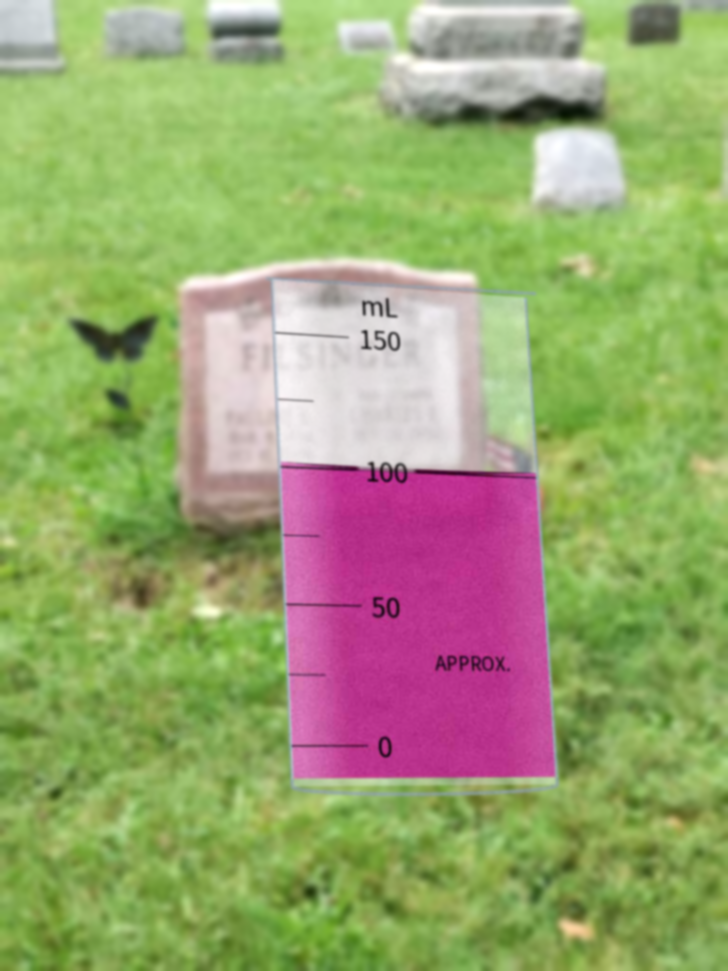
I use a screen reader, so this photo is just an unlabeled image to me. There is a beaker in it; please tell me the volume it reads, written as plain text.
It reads 100 mL
